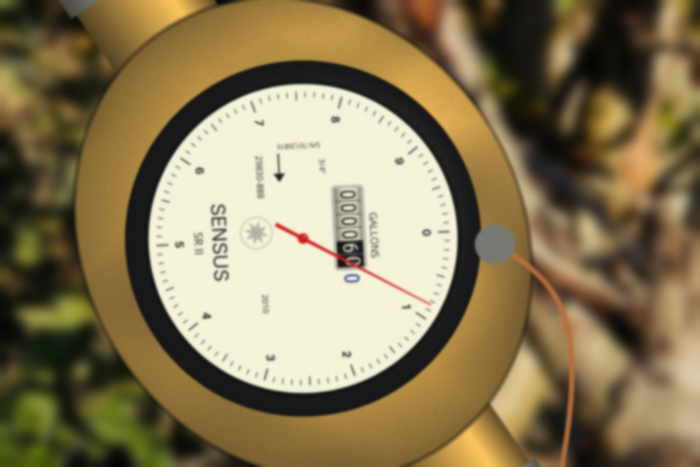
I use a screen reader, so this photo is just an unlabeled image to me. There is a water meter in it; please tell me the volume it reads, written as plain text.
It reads 600.8 gal
